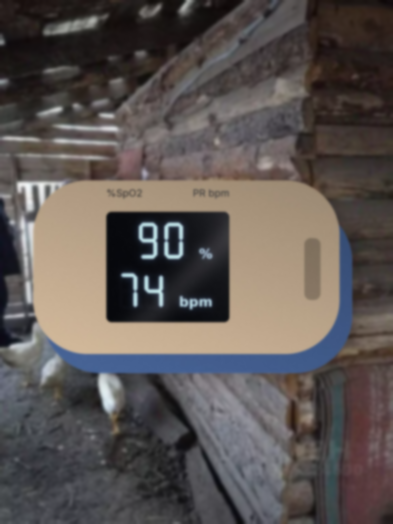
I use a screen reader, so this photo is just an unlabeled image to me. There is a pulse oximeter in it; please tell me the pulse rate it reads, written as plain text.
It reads 74 bpm
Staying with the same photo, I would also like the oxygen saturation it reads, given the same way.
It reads 90 %
